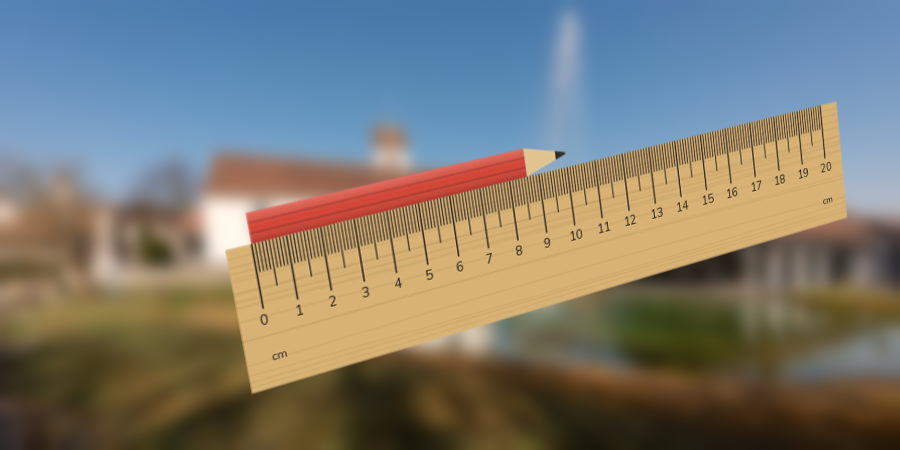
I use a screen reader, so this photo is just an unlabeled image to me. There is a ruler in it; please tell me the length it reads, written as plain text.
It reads 10 cm
